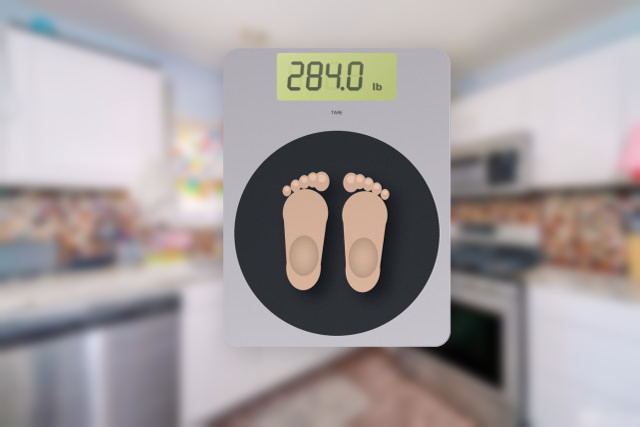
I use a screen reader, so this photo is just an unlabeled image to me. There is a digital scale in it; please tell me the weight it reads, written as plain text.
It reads 284.0 lb
